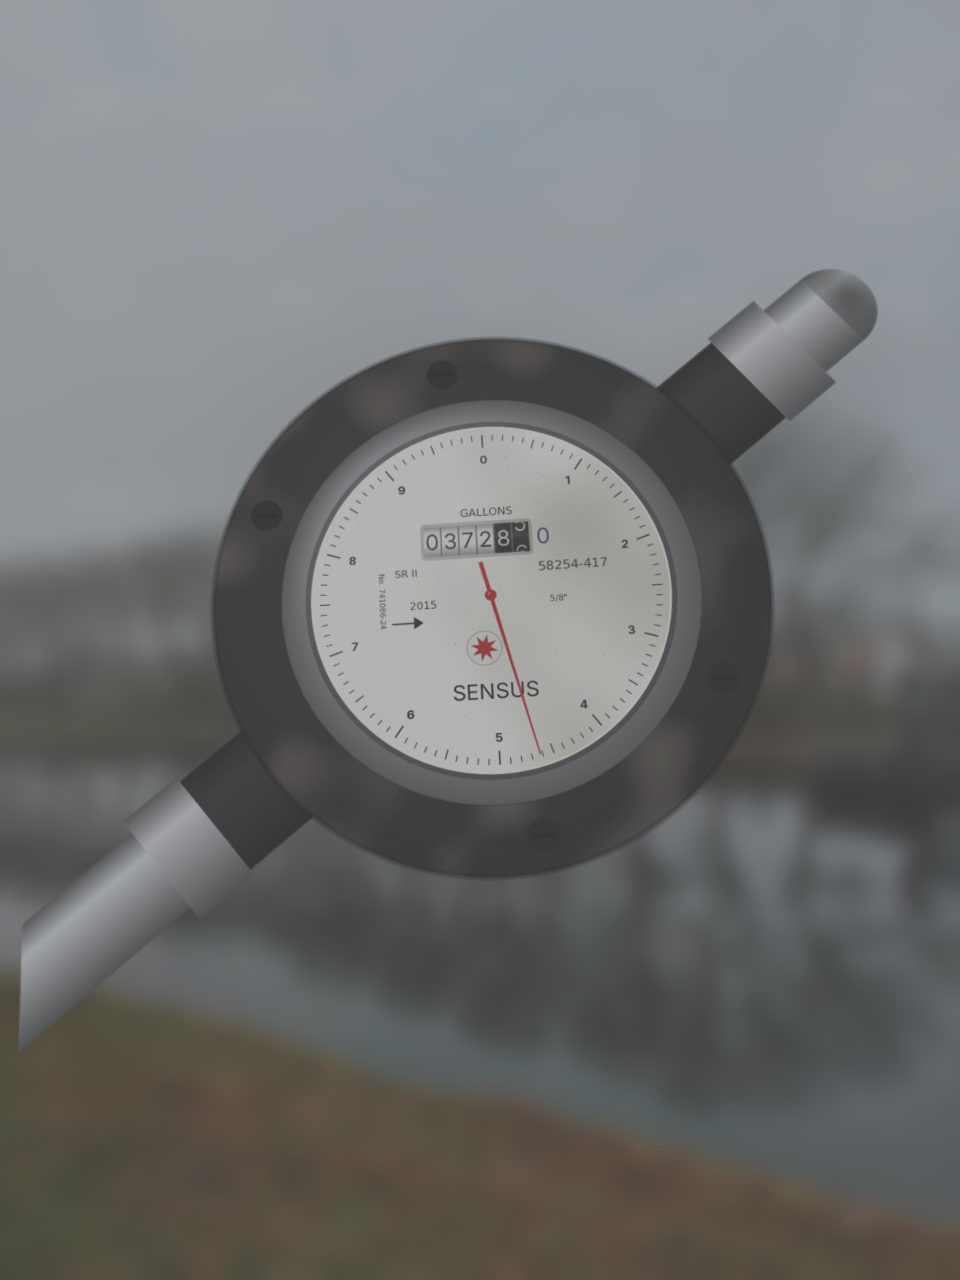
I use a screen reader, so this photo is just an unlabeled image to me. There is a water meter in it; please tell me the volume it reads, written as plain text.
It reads 372854.6 gal
